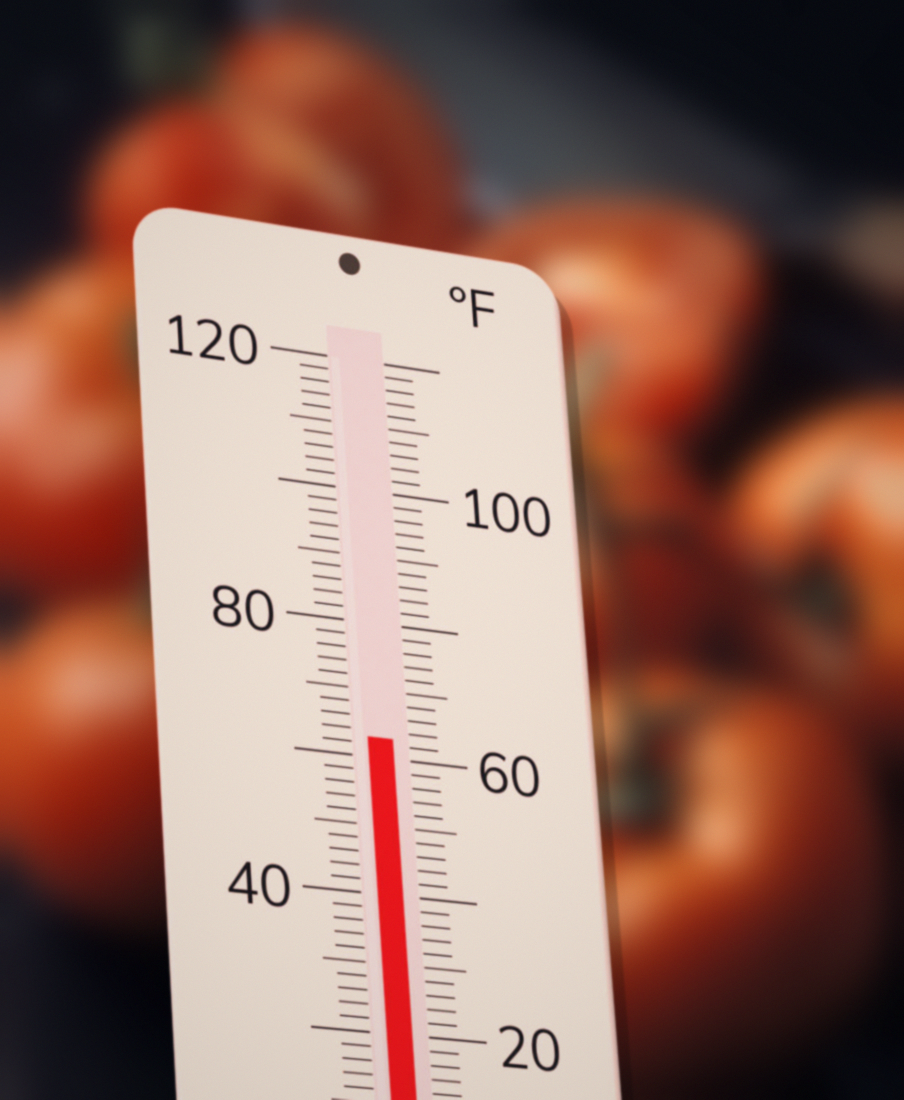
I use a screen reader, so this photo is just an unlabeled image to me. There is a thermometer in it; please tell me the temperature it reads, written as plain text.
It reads 63 °F
